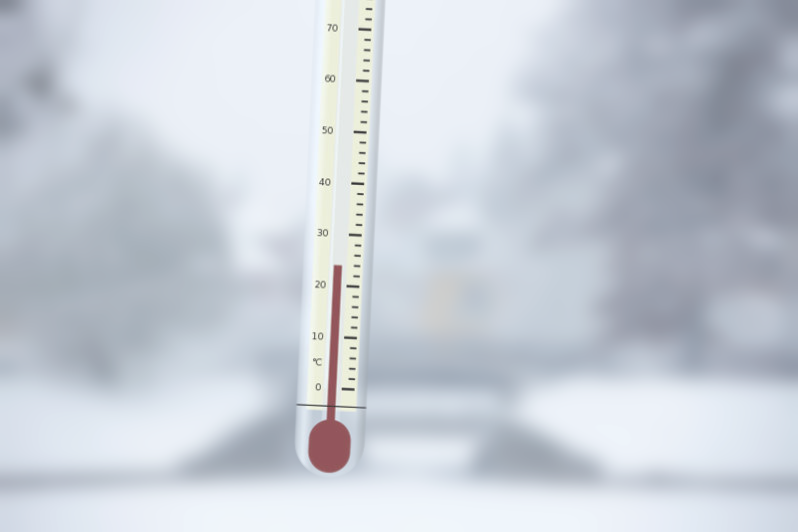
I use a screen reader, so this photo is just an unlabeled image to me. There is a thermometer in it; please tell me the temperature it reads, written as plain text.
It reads 24 °C
